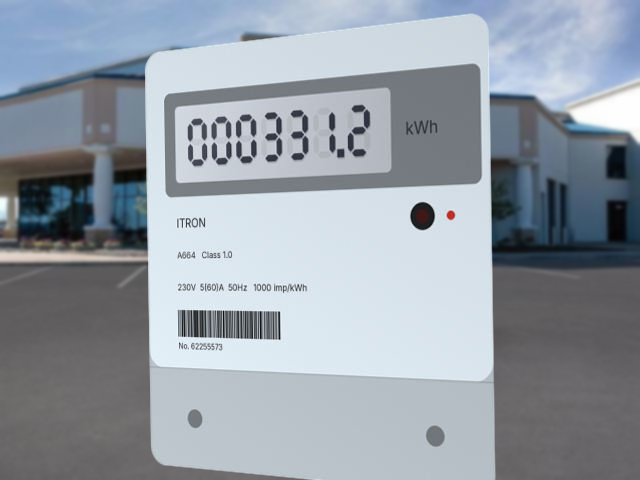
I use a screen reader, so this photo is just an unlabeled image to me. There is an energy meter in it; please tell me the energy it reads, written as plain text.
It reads 331.2 kWh
